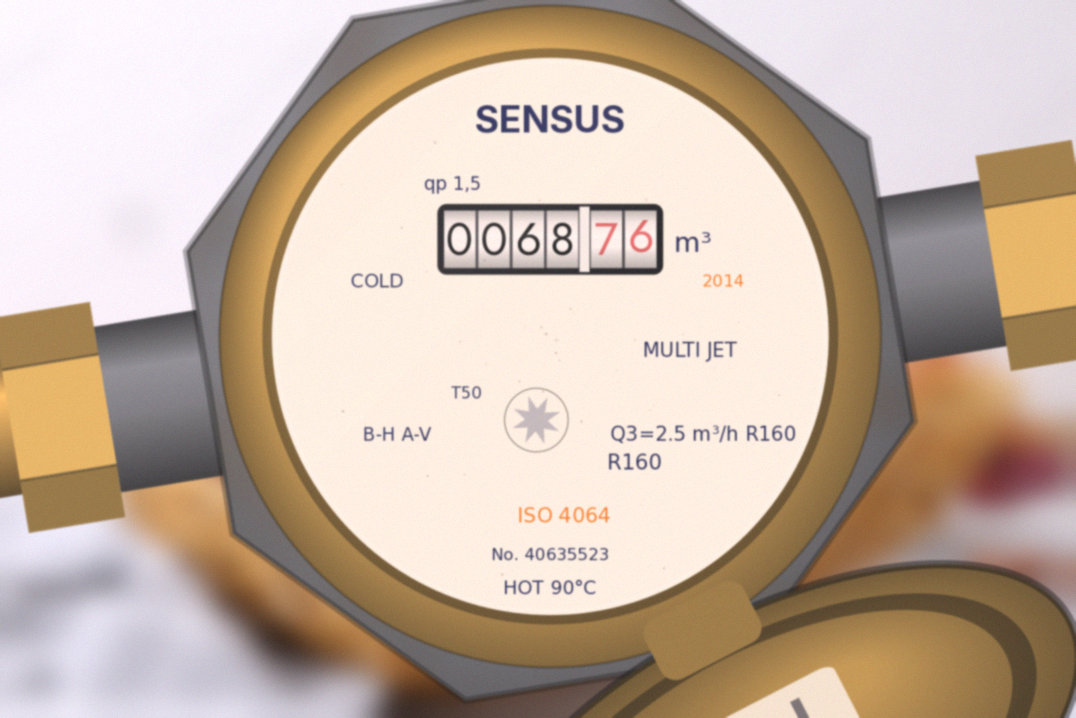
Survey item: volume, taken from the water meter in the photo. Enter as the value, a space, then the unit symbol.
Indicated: 68.76 m³
